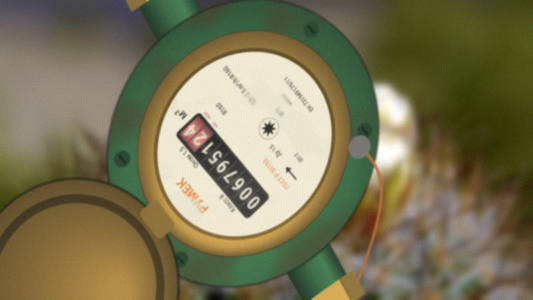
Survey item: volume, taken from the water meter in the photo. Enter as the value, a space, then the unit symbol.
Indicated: 67951.24 m³
